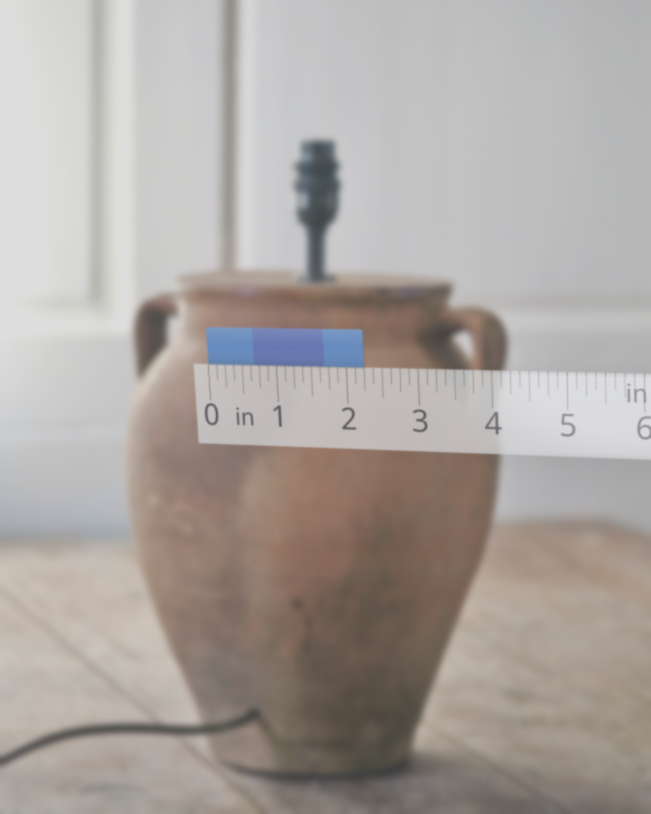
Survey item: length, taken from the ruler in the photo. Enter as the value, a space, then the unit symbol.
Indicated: 2.25 in
